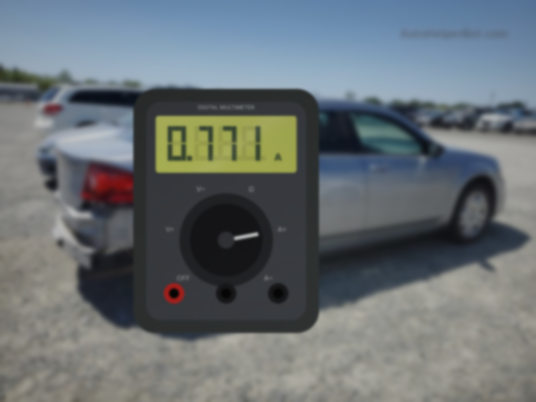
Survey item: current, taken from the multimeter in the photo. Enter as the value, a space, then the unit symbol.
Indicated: 0.771 A
